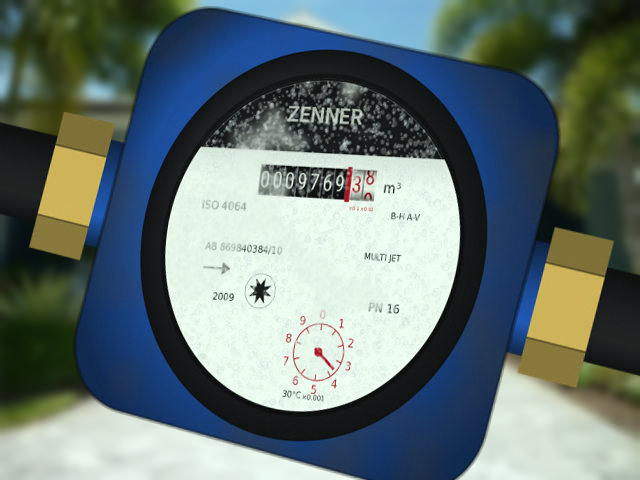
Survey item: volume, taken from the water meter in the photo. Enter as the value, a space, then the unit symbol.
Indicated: 9769.383 m³
